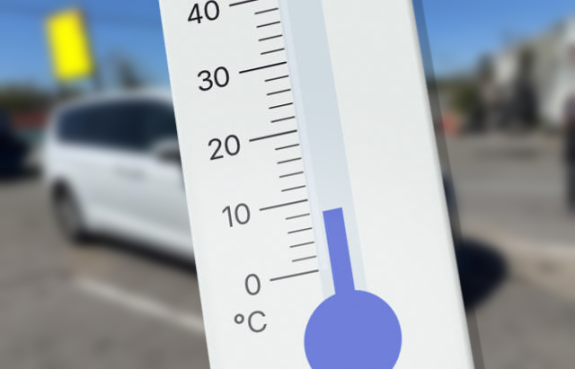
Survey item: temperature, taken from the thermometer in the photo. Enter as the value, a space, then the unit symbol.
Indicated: 8 °C
